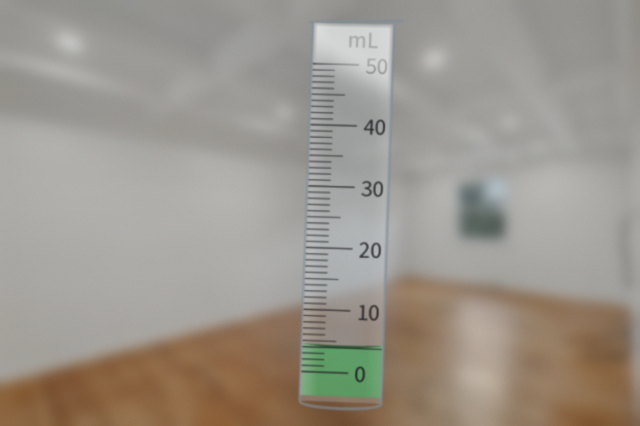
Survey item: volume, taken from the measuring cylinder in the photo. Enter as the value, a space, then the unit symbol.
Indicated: 4 mL
